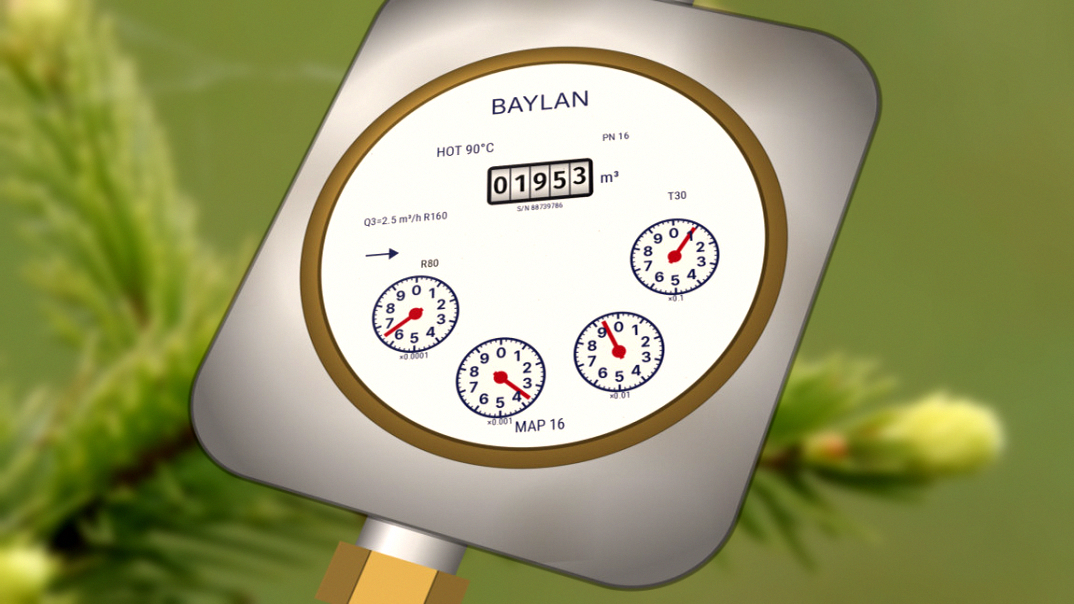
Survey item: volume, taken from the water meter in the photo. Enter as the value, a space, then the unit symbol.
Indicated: 1953.0936 m³
